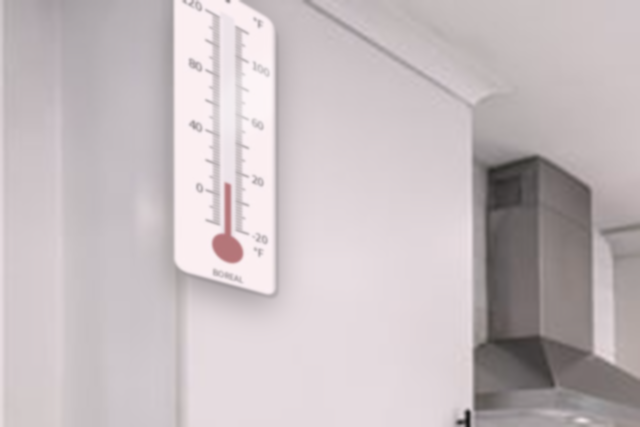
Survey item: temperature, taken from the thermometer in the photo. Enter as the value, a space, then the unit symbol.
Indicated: 10 °F
